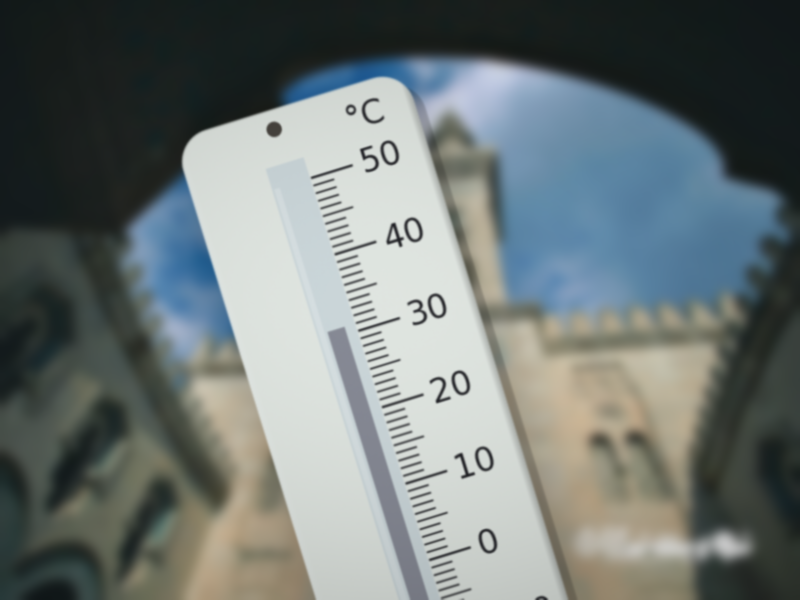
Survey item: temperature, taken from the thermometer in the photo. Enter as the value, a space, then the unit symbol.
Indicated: 31 °C
